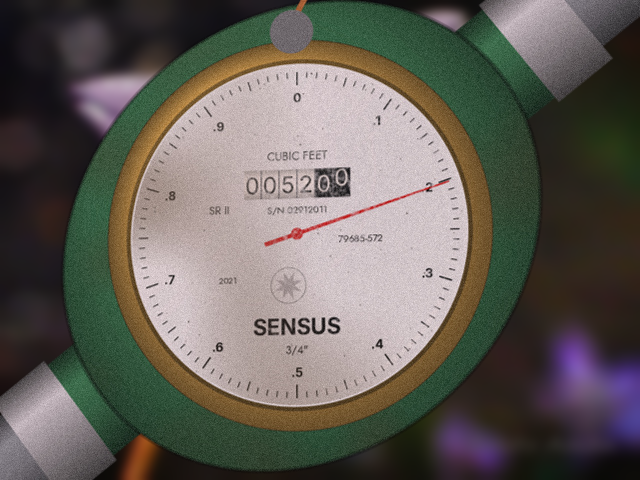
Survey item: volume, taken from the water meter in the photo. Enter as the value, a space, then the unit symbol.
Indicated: 5200.20 ft³
